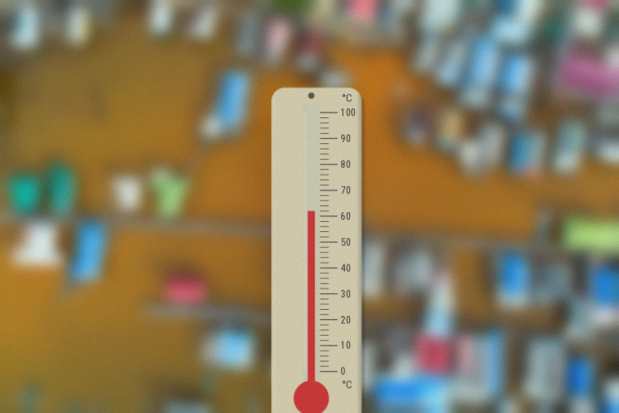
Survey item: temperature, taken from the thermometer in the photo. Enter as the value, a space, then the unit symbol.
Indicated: 62 °C
